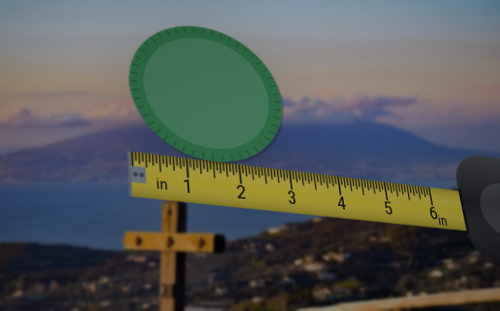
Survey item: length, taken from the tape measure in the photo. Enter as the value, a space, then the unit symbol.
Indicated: 3 in
